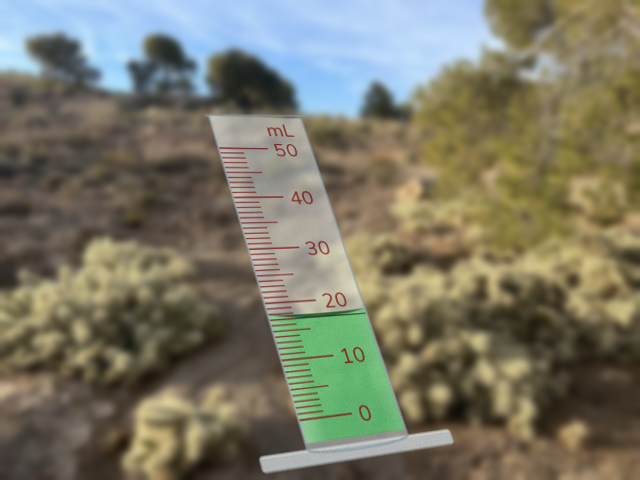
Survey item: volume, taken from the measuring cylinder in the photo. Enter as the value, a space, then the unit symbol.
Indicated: 17 mL
